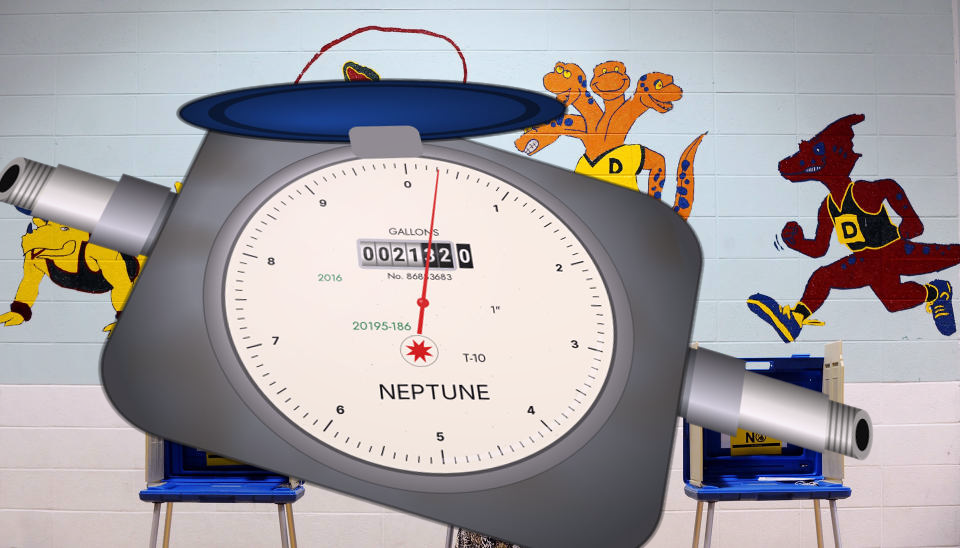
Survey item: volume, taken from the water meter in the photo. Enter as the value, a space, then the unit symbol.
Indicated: 21320.3 gal
